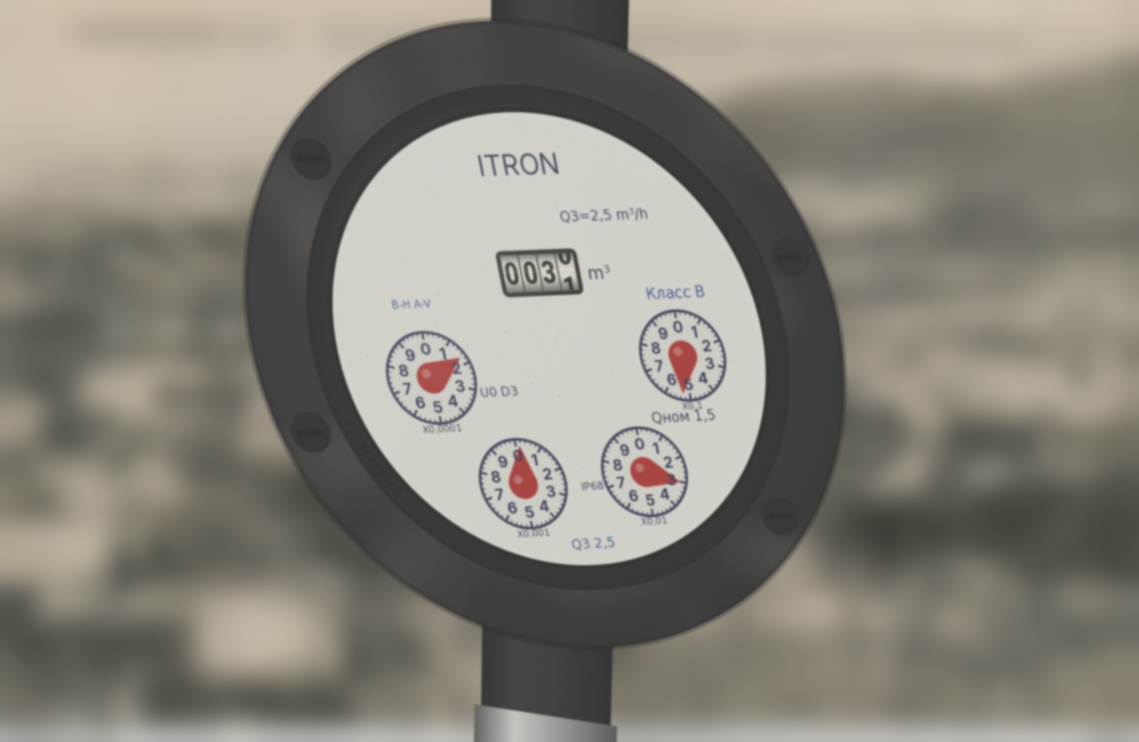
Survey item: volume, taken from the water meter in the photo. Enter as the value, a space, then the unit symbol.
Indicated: 30.5301 m³
